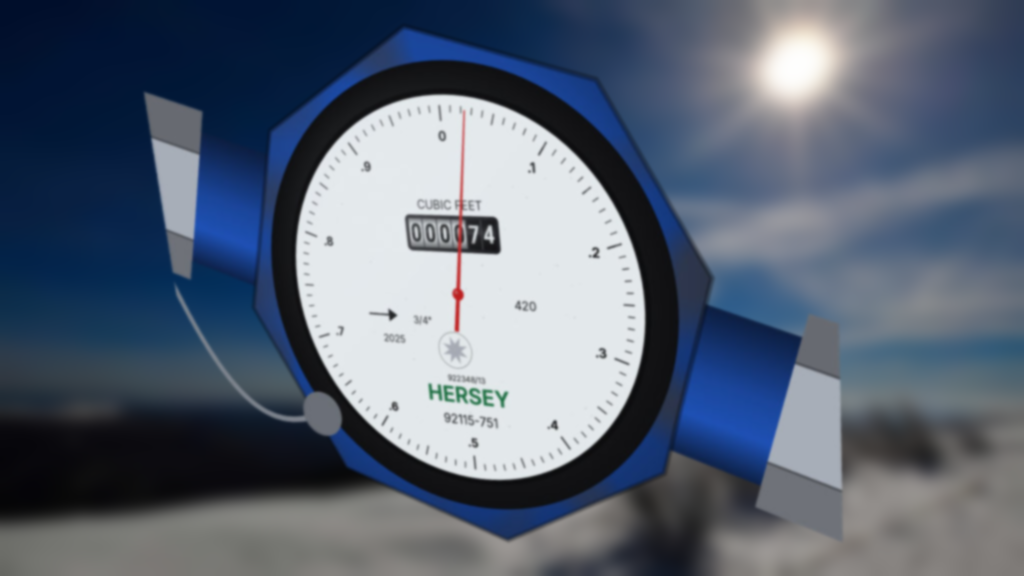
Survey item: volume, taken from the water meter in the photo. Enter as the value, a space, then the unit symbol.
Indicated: 74.02 ft³
